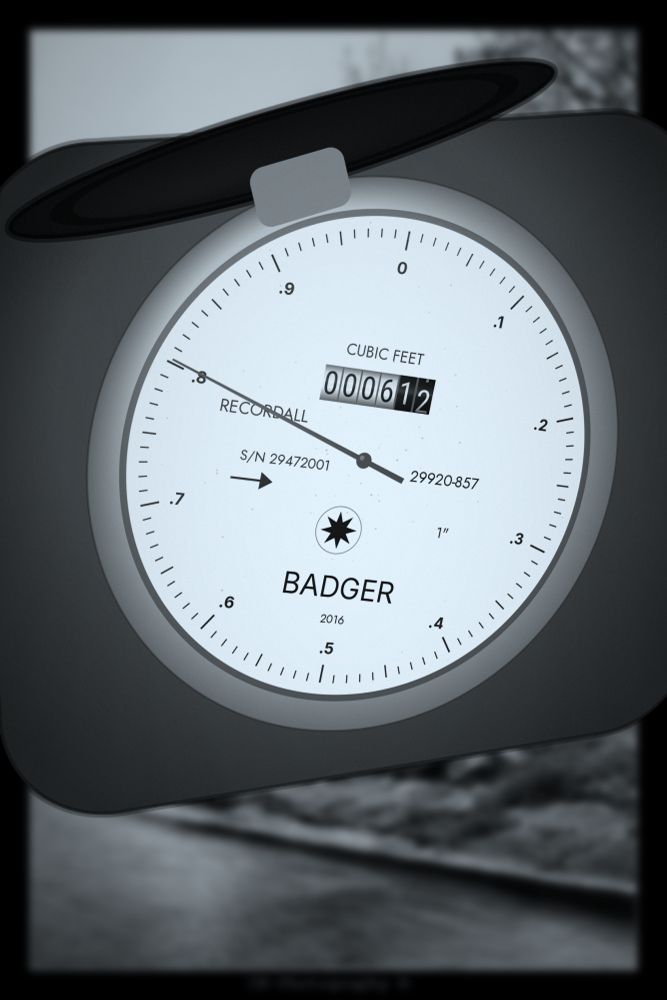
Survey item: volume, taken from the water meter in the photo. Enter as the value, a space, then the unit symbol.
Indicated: 611.80 ft³
